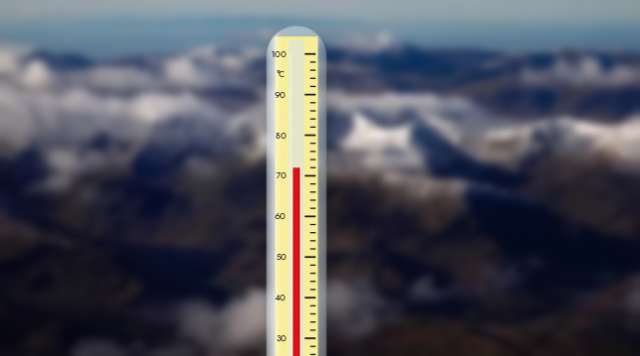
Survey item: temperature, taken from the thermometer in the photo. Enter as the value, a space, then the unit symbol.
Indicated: 72 °C
